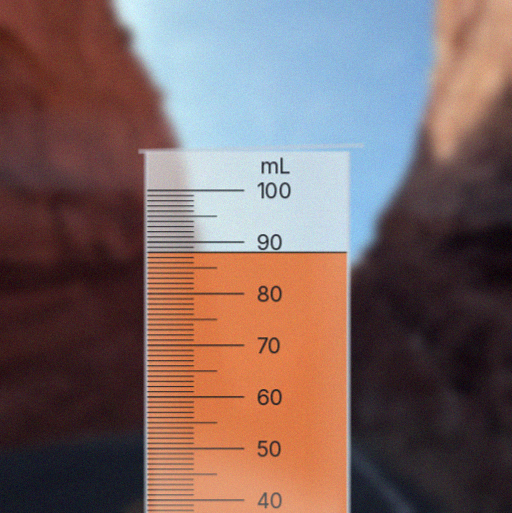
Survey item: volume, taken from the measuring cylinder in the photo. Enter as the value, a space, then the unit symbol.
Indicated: 88 mL
